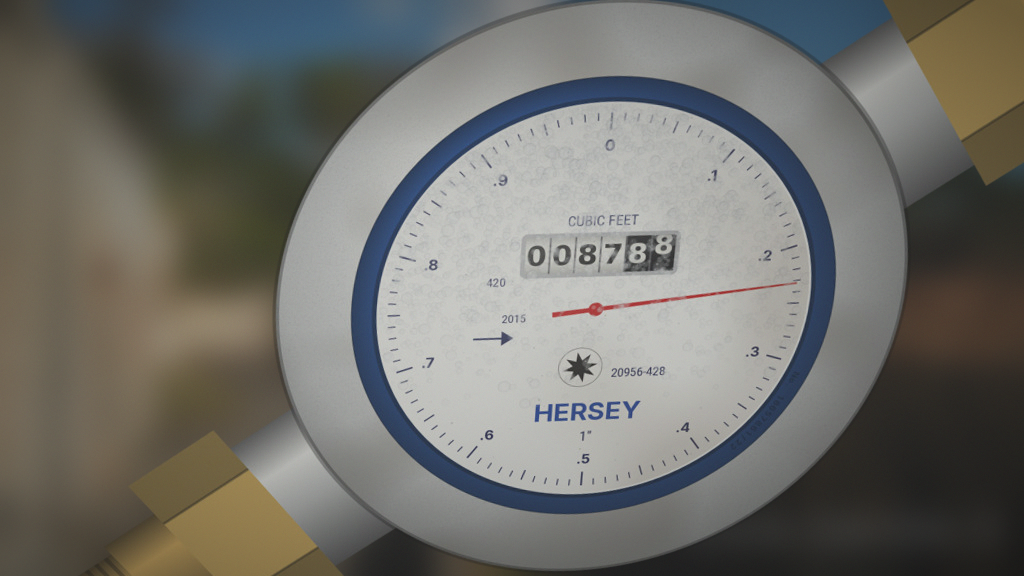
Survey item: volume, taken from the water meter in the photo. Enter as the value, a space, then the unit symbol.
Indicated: 8788.23 ft³
